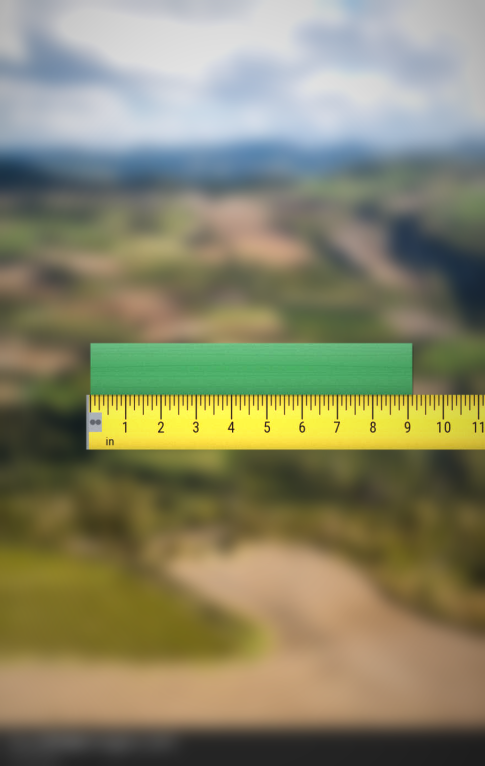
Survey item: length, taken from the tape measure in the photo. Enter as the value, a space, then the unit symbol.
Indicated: 9.125 in
